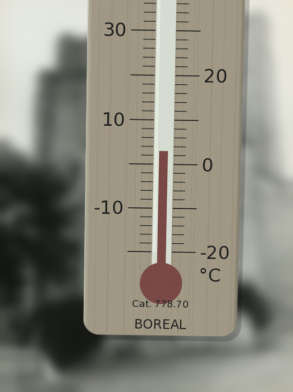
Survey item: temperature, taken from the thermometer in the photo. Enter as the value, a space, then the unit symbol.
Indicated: 3 °C
